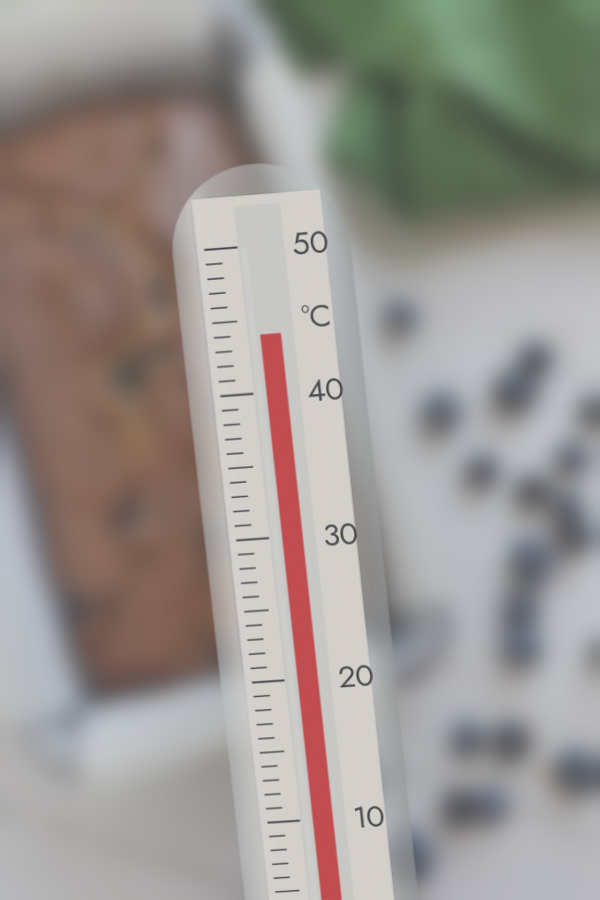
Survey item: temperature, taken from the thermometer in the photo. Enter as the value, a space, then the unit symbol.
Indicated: 44 °C
